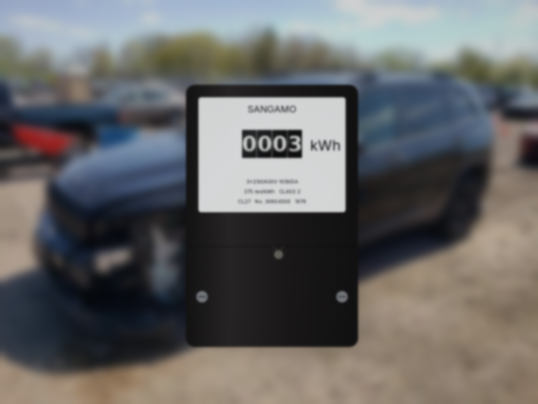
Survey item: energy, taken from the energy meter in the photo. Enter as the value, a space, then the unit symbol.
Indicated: 3 kWh
